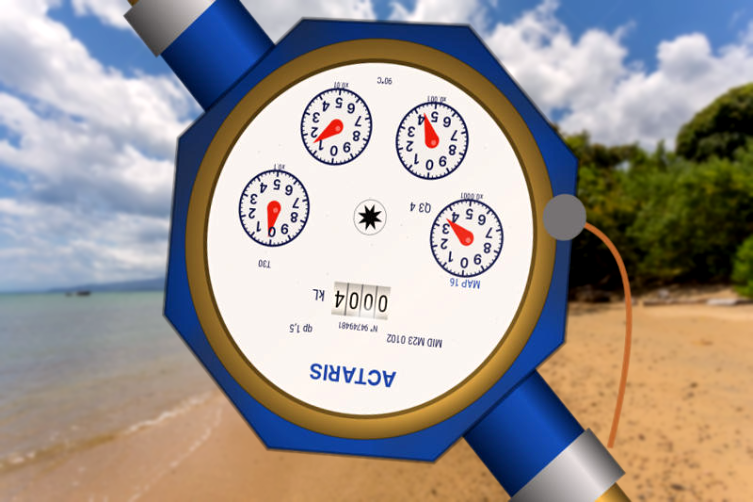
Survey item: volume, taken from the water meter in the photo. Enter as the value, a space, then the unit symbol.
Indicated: 4.0143 kL
